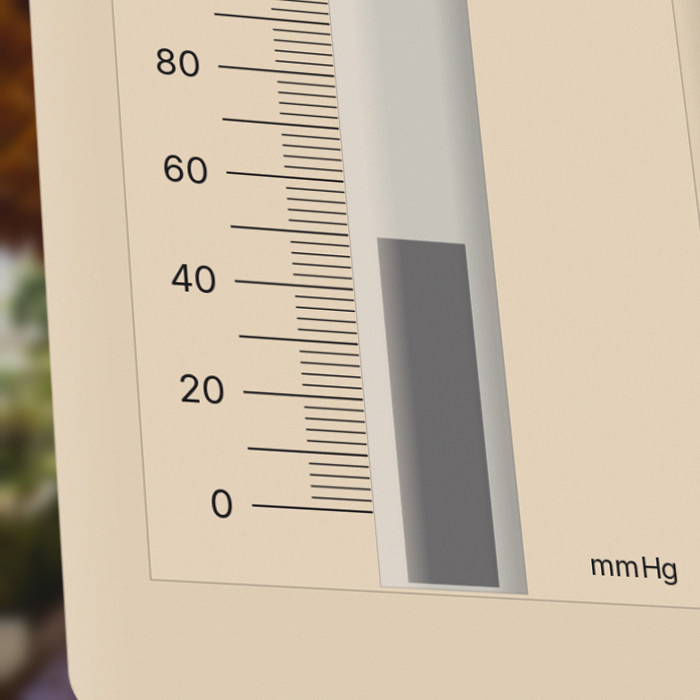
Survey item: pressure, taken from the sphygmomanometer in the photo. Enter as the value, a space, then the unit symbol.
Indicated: 50 mmHg
